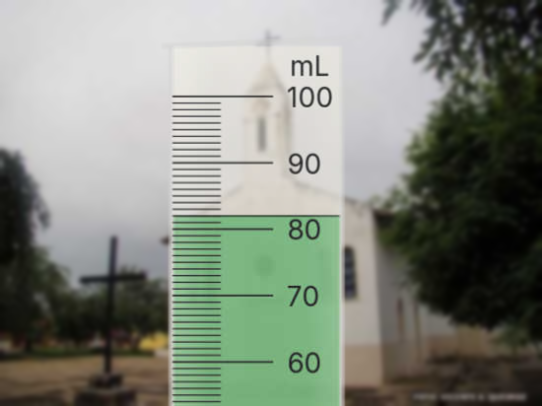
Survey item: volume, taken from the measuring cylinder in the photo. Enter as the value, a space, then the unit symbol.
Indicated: 82 mL
